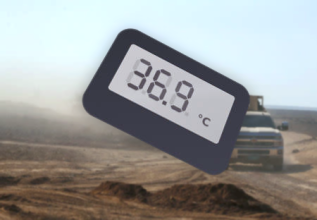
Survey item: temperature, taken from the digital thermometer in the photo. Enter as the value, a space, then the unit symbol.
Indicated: 36.9 °C
